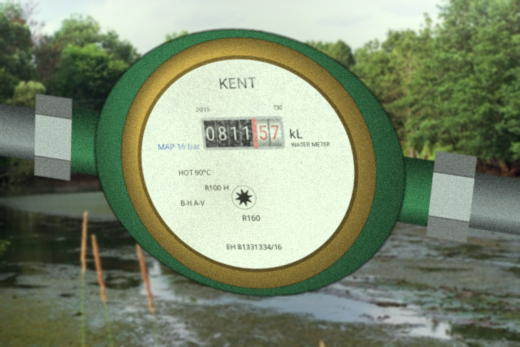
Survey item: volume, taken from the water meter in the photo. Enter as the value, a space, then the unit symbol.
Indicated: 811.57 kL
